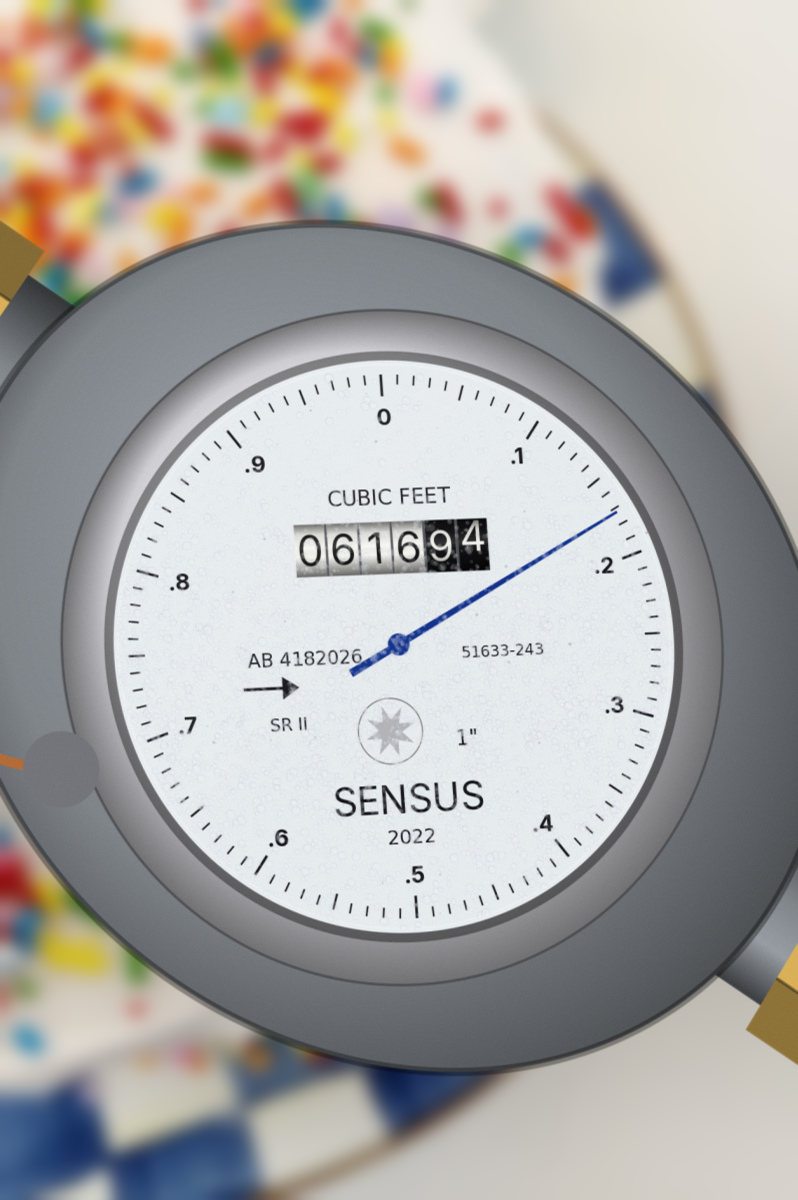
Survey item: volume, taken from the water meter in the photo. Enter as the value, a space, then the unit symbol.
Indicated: 61694.17 ft³
